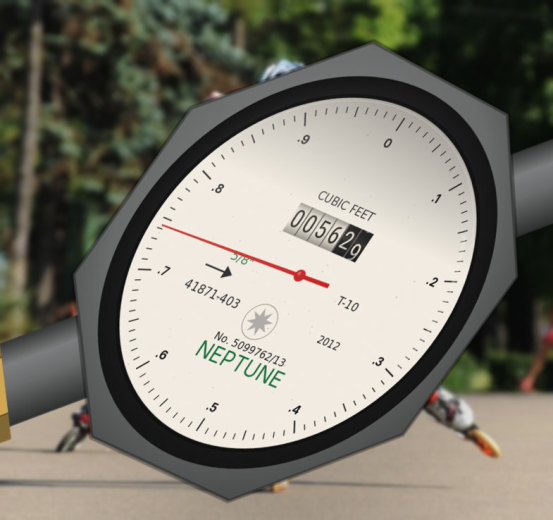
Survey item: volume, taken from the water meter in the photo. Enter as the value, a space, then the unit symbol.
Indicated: 5628.74 ft³
